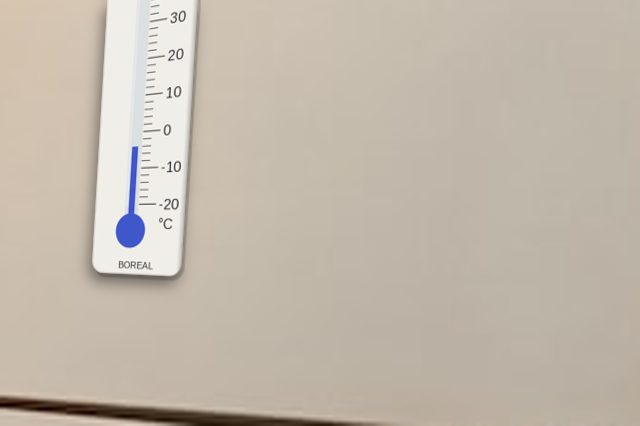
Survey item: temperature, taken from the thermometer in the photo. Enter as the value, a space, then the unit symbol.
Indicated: -4 °C
